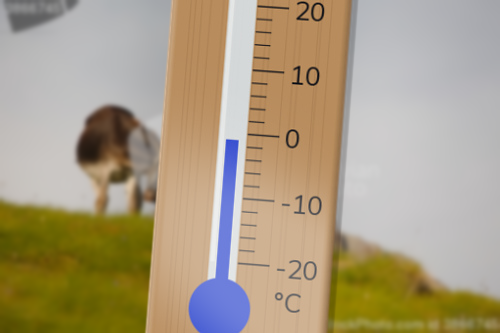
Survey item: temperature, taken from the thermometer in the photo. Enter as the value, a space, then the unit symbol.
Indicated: -1 °C
